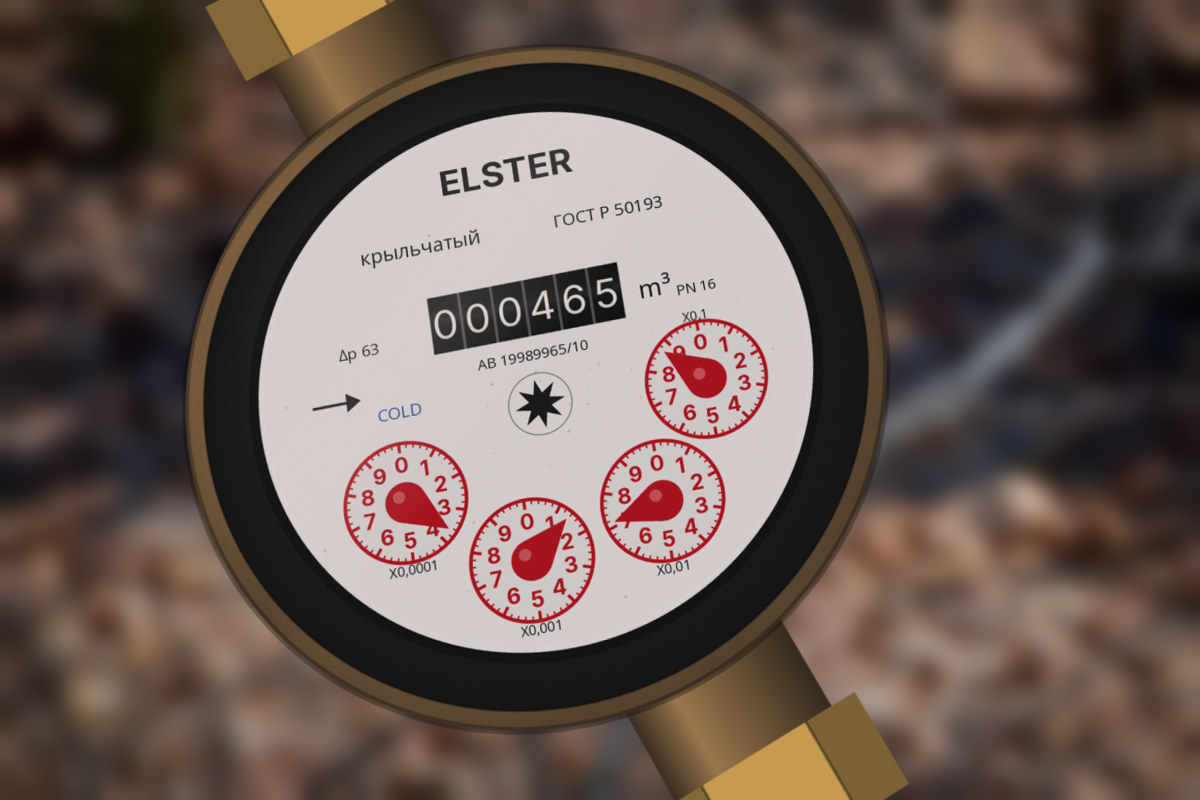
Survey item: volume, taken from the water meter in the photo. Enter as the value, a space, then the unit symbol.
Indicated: 465.8713 m³
